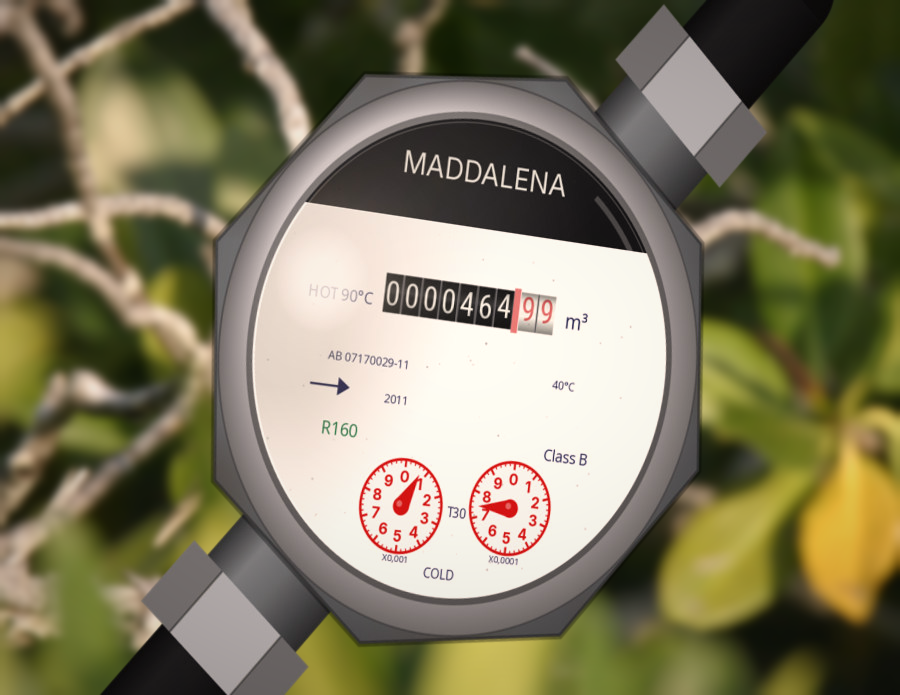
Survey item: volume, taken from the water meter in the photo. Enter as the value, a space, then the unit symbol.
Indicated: 464.9907 m³
